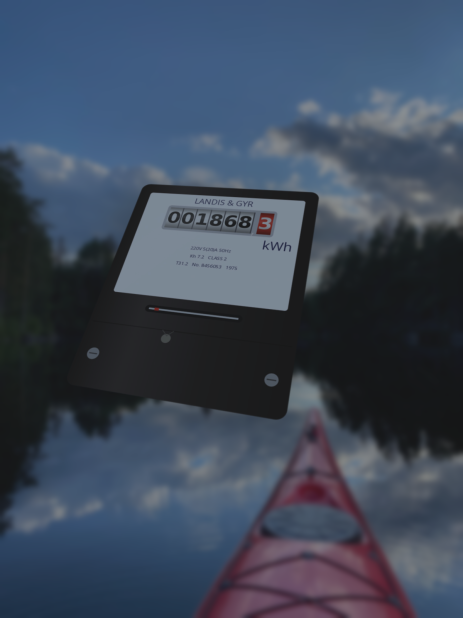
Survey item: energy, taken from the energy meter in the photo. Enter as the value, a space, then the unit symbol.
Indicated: 1868.3 kWh
